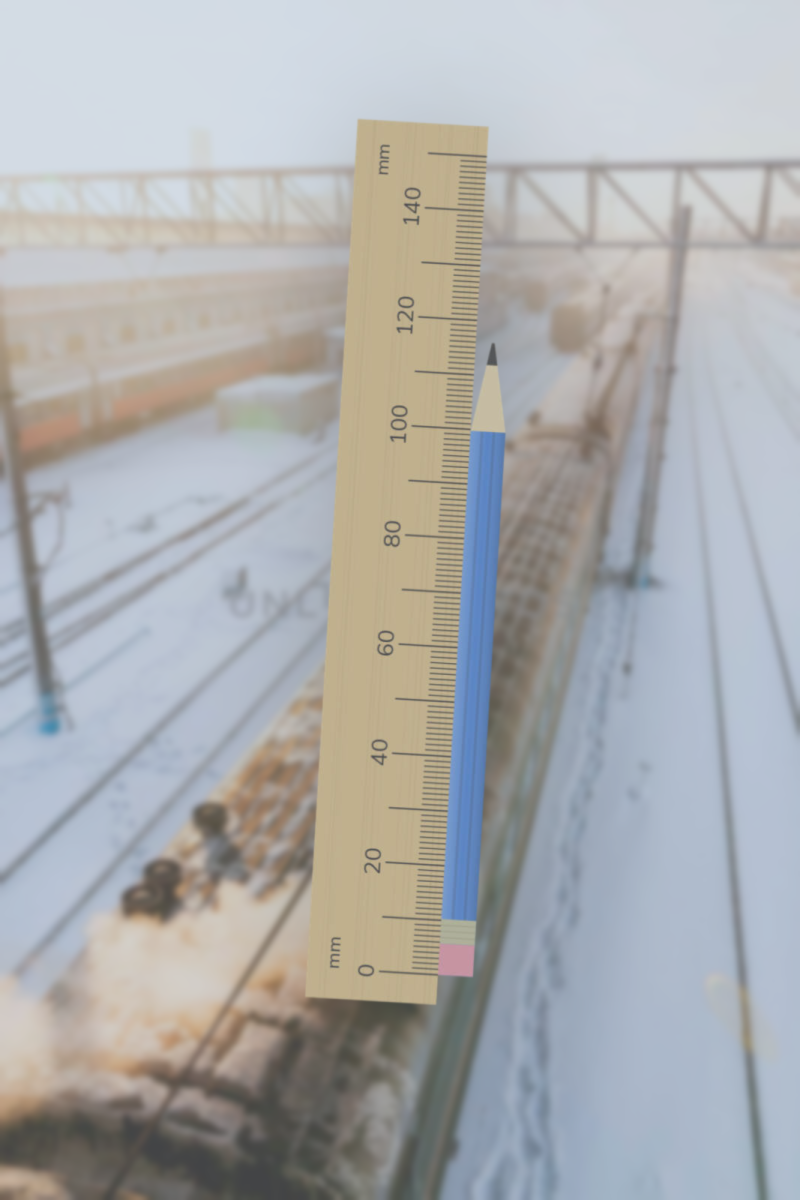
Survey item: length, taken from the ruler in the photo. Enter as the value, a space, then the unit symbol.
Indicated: 116 mm
